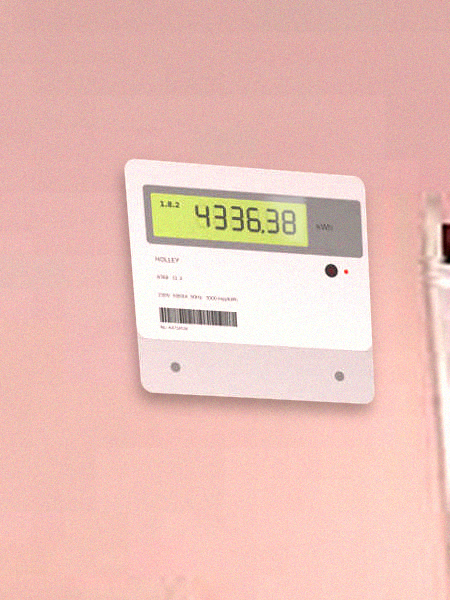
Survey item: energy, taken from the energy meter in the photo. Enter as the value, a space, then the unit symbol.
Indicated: 4336.38 kWh
